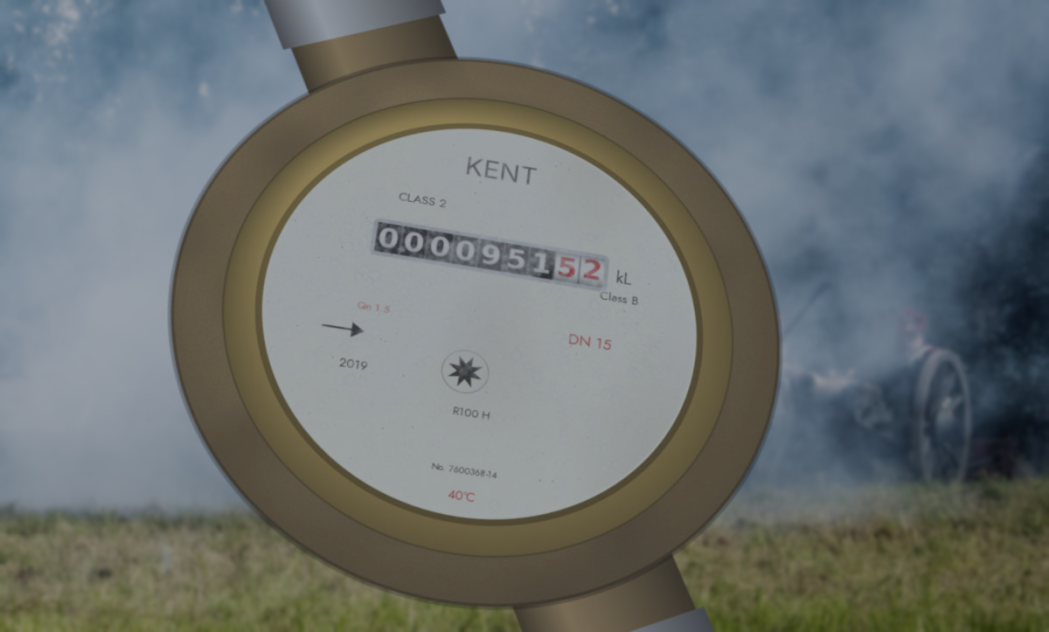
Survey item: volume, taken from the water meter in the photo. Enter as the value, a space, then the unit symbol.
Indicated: 951.52 kL
